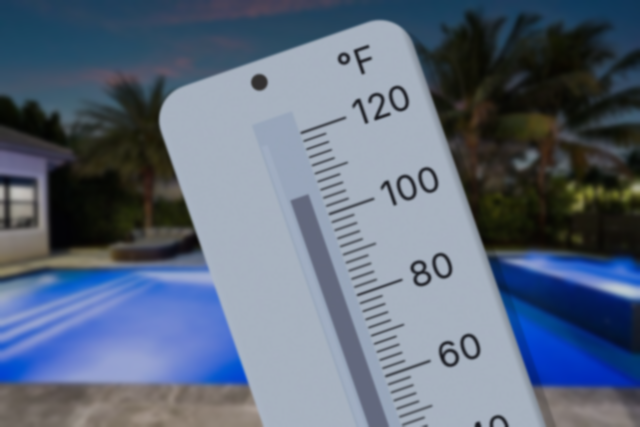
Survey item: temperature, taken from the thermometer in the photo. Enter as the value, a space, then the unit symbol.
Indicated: 106 °F
